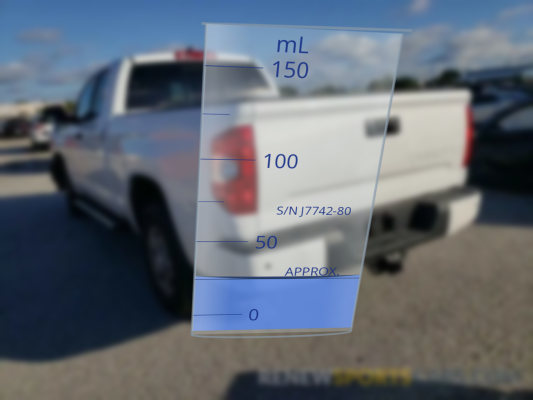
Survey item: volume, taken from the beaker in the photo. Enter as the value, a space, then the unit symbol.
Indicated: 25 mL
